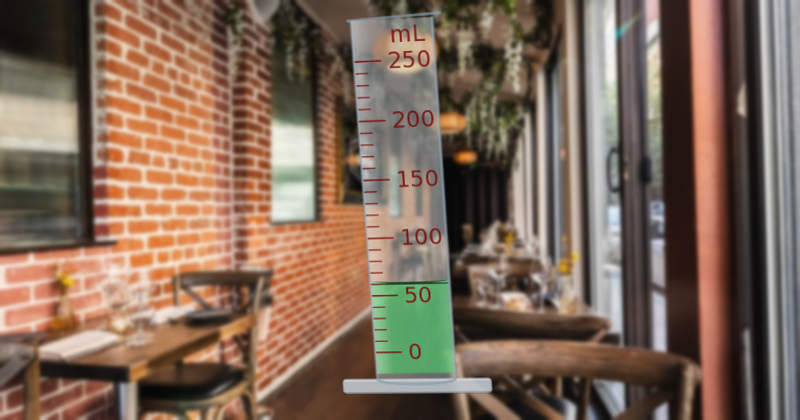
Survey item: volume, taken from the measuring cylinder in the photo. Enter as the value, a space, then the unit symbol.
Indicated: 60 mL
